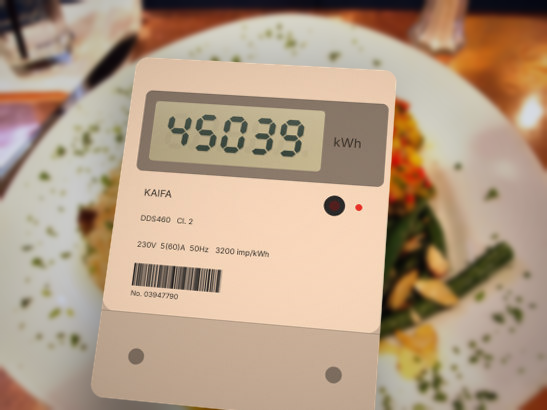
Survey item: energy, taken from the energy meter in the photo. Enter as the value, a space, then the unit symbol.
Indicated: 45039 kWh
